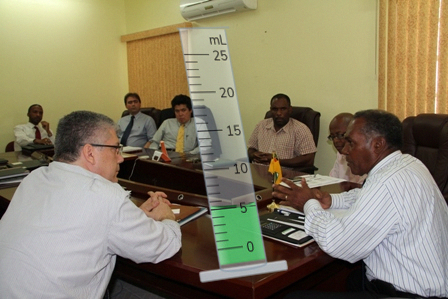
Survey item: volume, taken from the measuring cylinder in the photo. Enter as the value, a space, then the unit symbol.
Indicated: 5 mL
